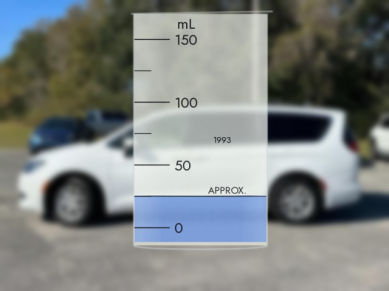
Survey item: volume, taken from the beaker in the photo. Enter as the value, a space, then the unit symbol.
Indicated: 25 mL
